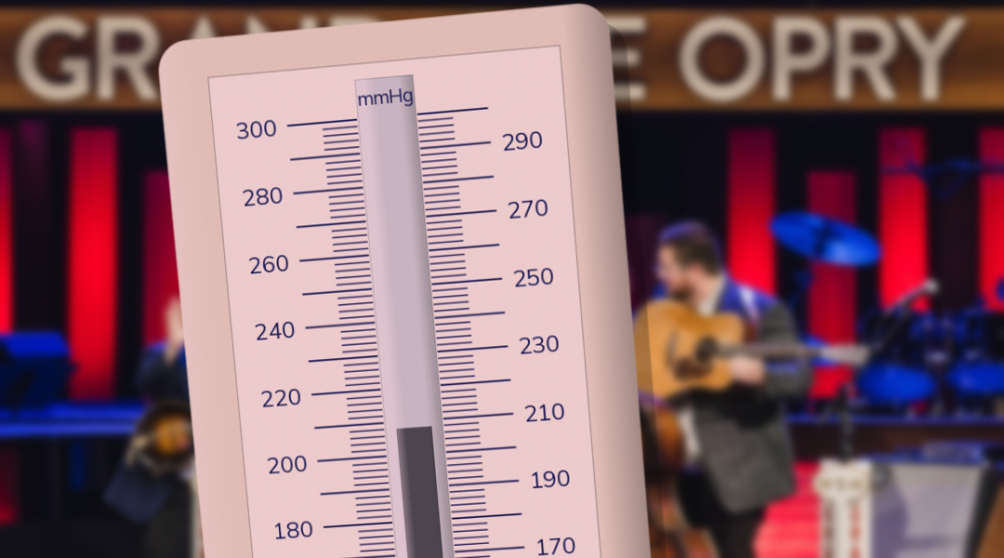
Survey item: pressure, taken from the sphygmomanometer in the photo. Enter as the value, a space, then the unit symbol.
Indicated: 208 mmHg
